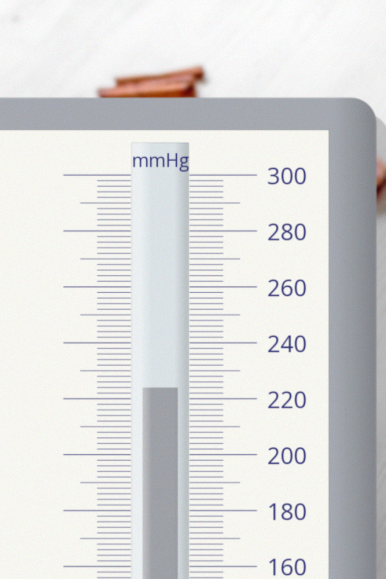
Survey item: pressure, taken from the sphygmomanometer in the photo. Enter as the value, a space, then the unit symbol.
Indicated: 224 mmHg
